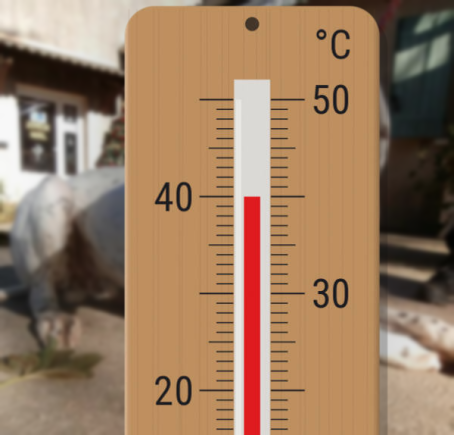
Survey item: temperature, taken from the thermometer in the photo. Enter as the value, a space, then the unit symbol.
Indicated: 40 °C
